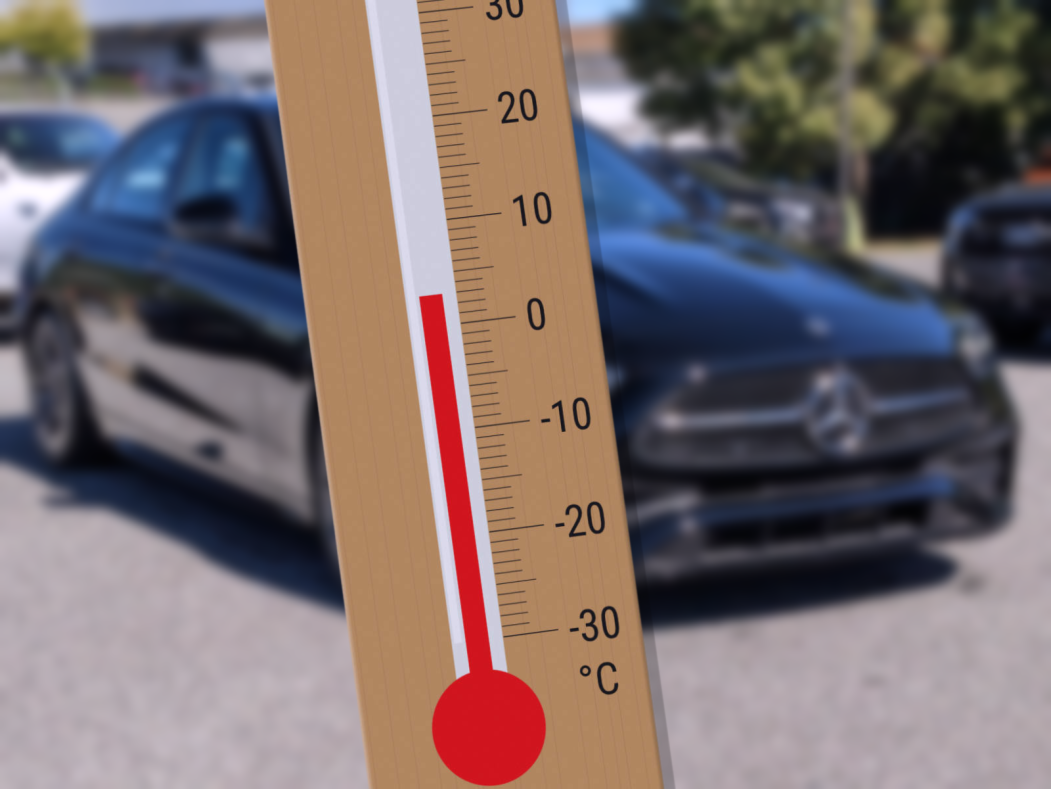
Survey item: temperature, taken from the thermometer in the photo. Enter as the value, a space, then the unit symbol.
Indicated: 3 °C
